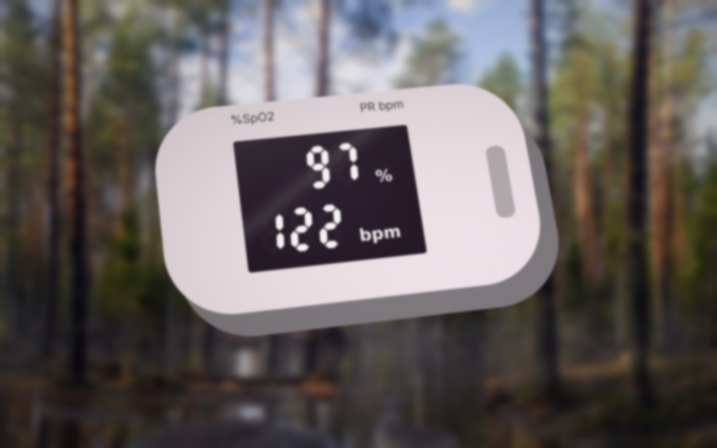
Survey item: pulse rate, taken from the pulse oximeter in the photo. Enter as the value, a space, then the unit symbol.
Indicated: 122 bpm
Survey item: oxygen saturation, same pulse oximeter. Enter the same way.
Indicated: 97 %
